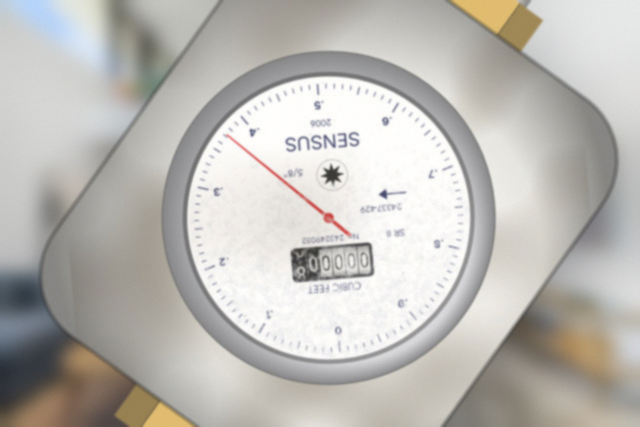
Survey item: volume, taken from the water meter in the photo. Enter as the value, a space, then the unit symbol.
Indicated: 8.37 ft³
